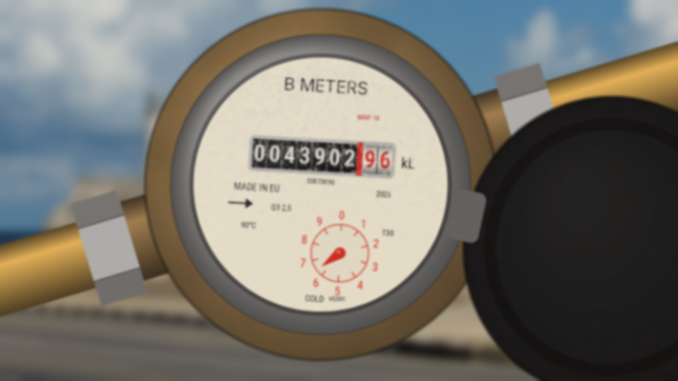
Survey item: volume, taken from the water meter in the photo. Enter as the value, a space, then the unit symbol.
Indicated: 43902.966 kL
